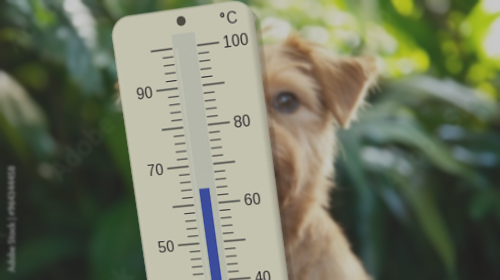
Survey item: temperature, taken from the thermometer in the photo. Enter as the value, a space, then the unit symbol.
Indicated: 64 °C
